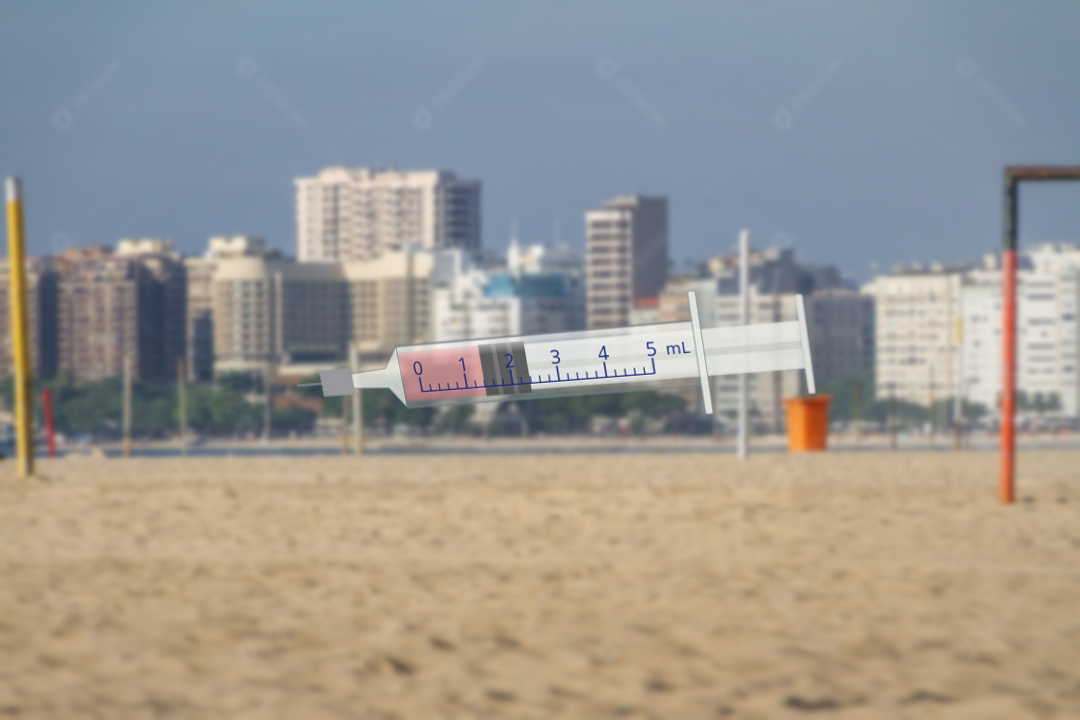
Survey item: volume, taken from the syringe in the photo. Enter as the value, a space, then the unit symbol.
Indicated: 1.4 mL
